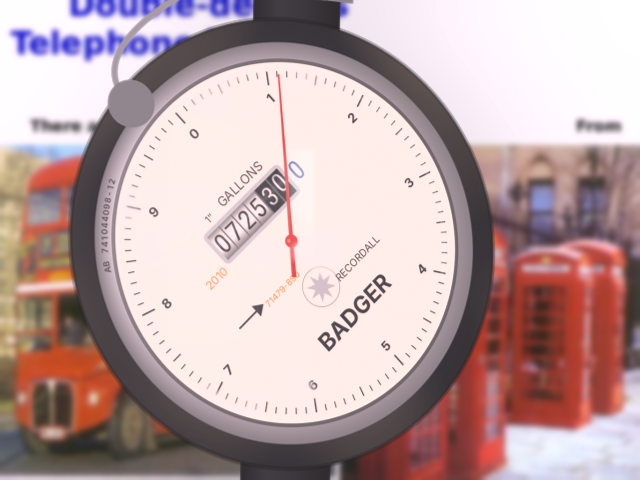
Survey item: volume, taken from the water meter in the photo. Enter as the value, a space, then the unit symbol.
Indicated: 725301.1 gal
